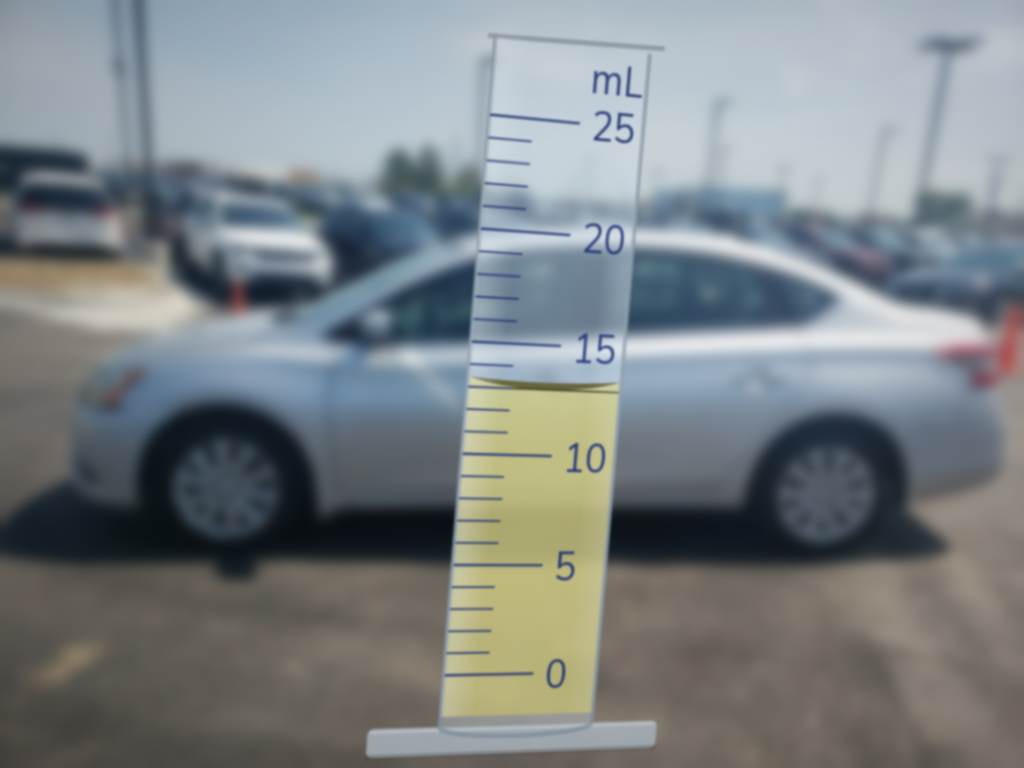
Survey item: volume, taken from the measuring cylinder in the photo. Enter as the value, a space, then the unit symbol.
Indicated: 13 mL
